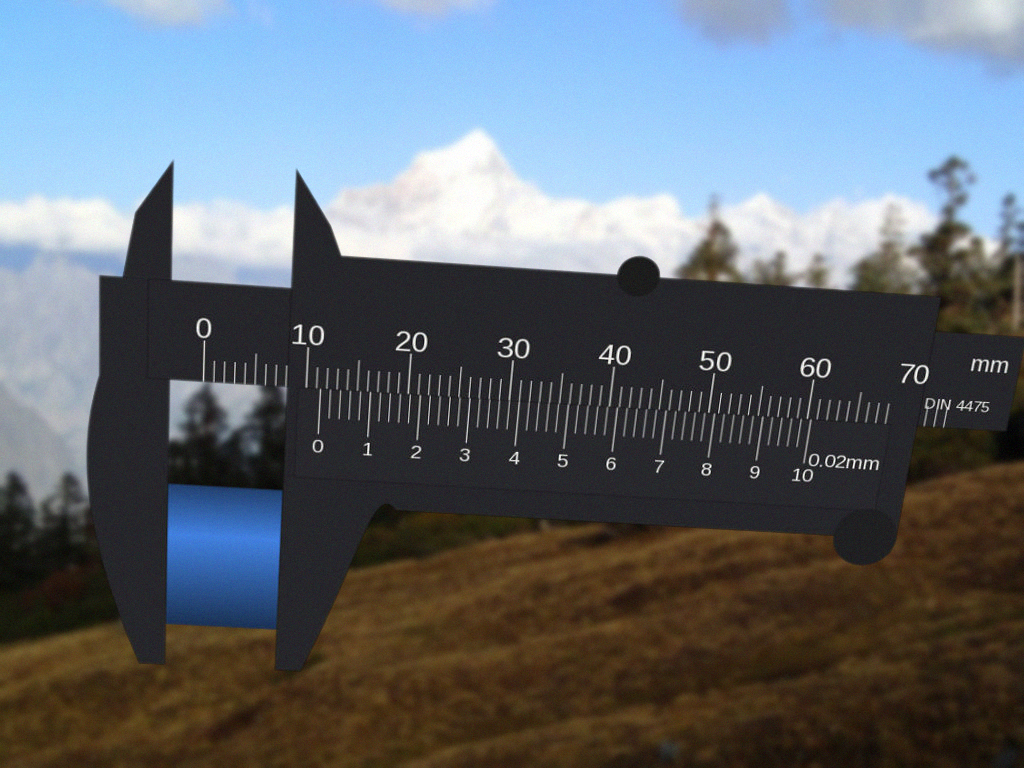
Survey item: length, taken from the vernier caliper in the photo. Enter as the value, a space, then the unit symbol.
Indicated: 11.4 mm
